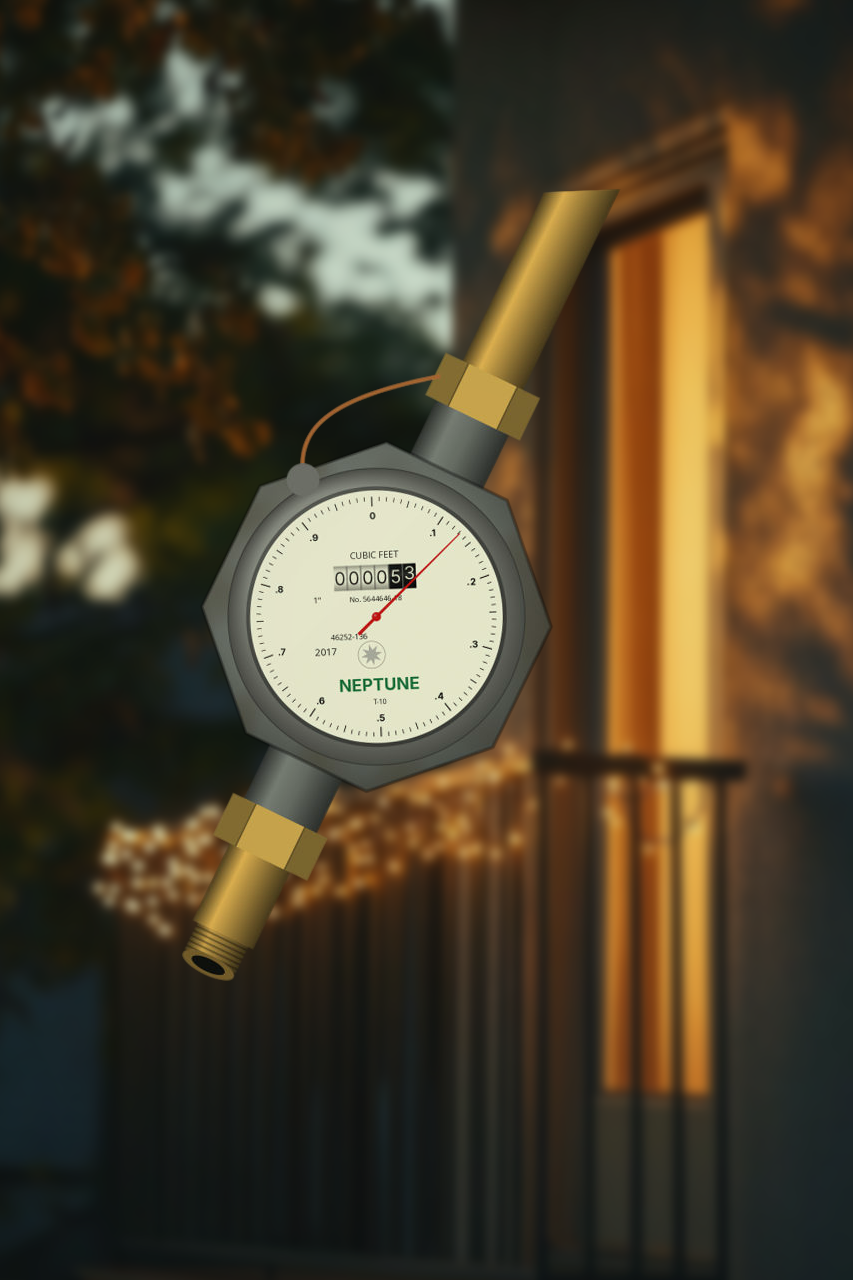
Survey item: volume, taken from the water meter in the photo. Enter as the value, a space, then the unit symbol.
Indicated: 53.13 ft³
